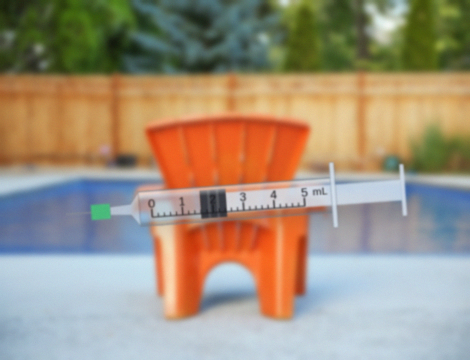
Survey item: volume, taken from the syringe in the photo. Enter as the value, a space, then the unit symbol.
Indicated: 1.6 mL
